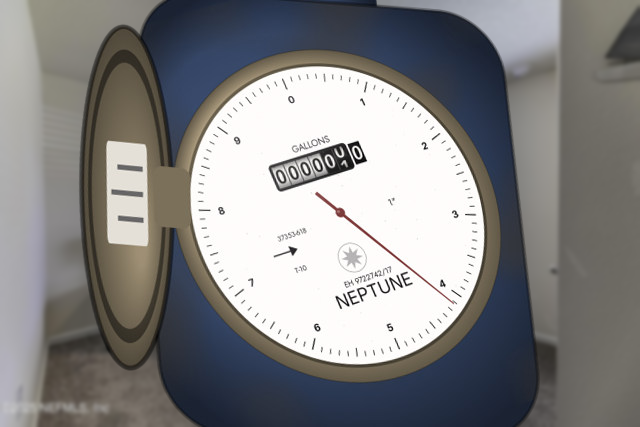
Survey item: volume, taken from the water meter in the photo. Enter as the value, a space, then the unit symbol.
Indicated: 4.1 gal
